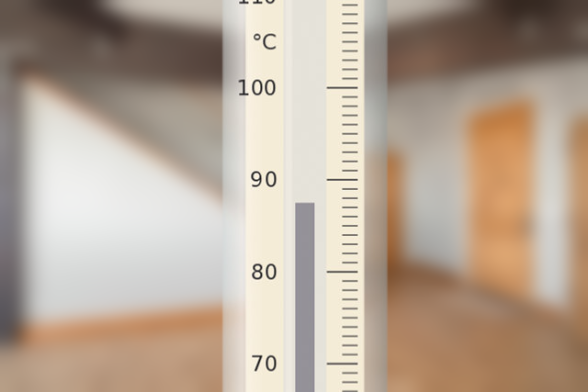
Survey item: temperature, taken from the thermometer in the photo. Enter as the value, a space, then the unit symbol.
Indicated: 87.5 °C
